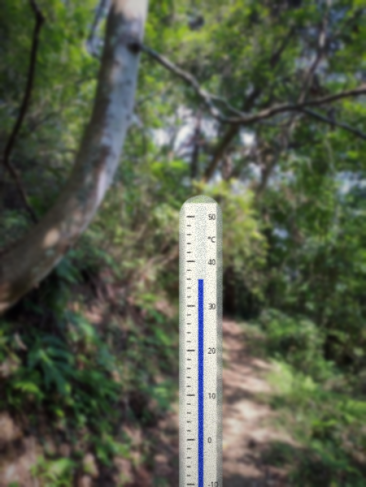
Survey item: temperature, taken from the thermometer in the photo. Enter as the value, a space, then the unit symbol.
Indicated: 36 °C
